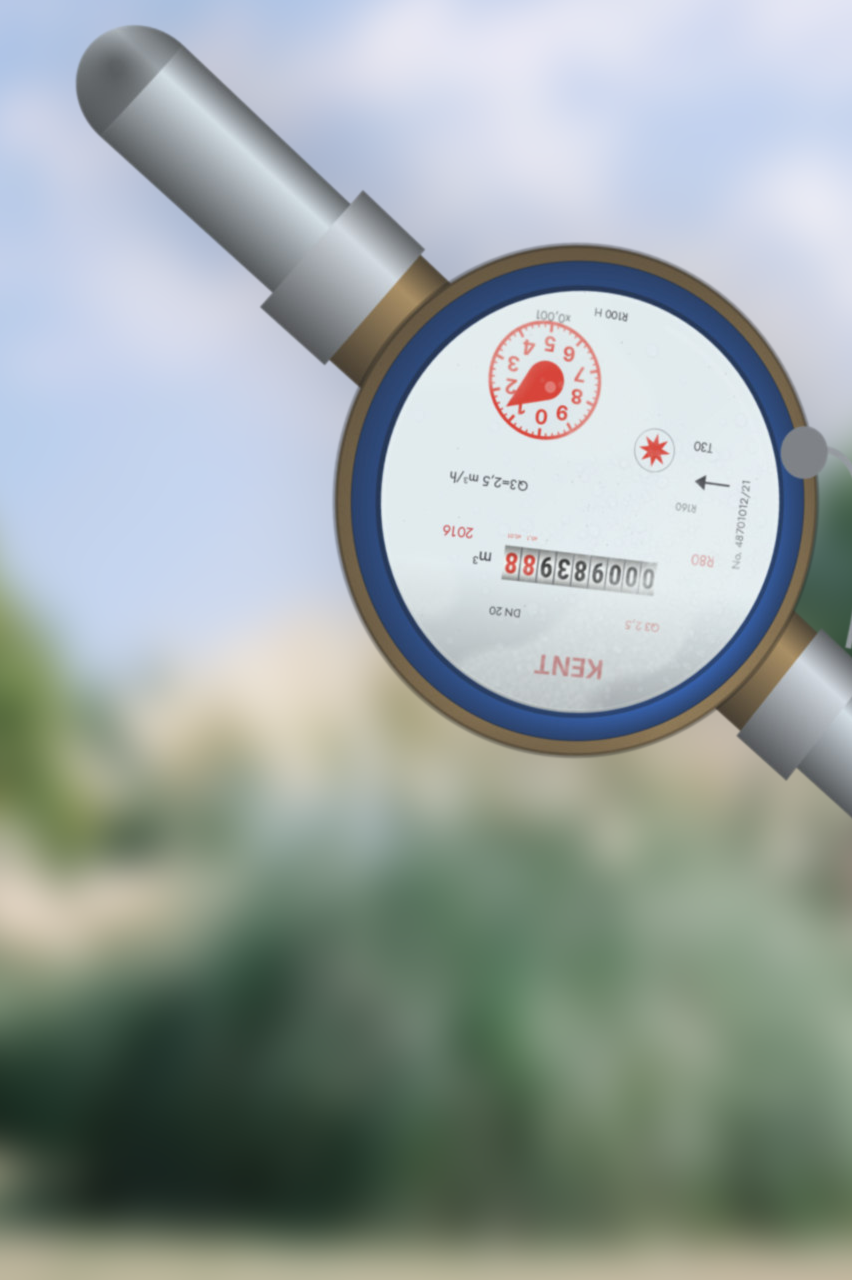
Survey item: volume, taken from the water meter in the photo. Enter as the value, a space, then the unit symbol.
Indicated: 9839.881 m³
